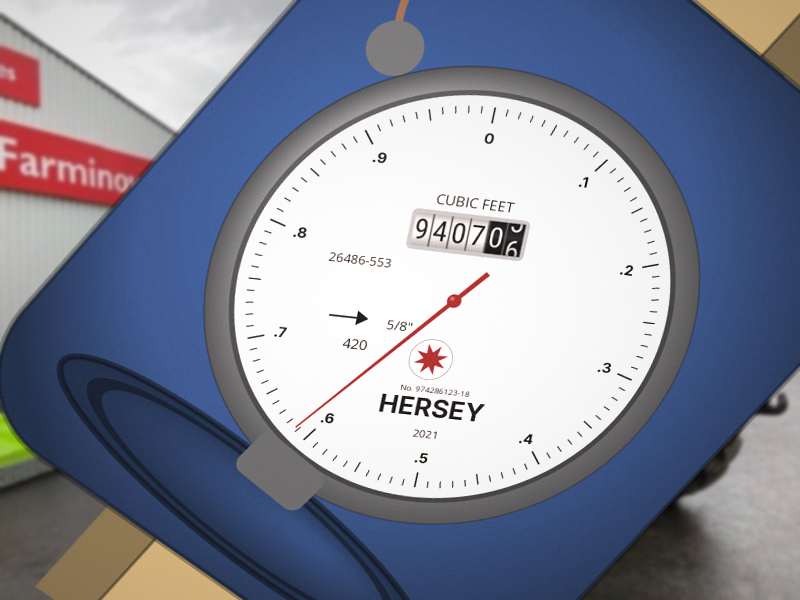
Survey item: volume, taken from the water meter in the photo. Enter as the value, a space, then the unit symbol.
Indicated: 940705.61 ft³
